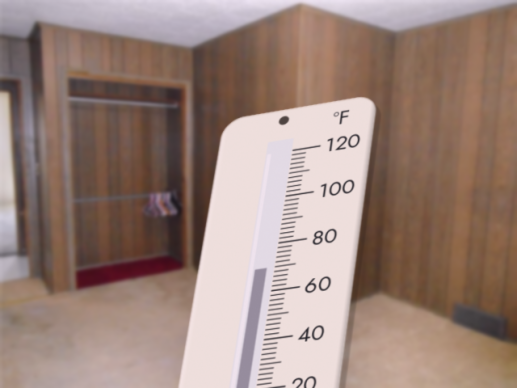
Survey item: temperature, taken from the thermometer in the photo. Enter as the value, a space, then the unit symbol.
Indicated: 70 °F
